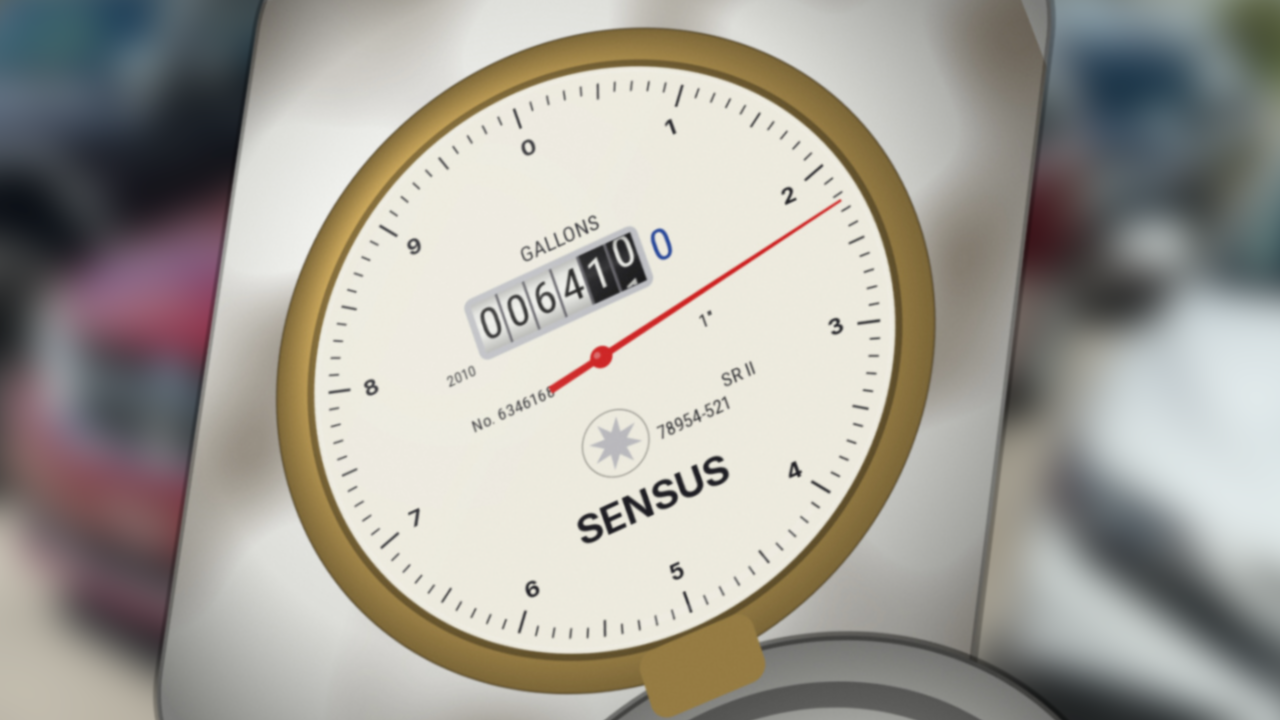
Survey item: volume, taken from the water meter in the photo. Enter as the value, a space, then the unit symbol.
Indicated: 64102.2 gal
